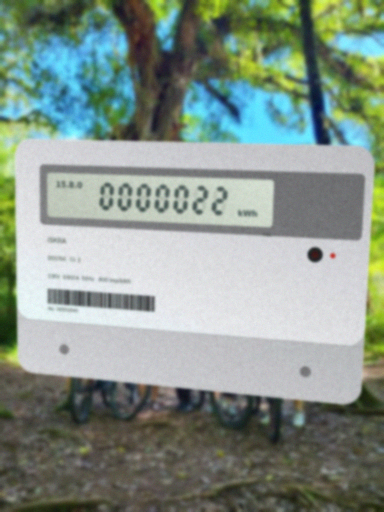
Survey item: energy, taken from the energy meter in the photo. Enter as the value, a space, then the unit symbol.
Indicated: 22 kWh
